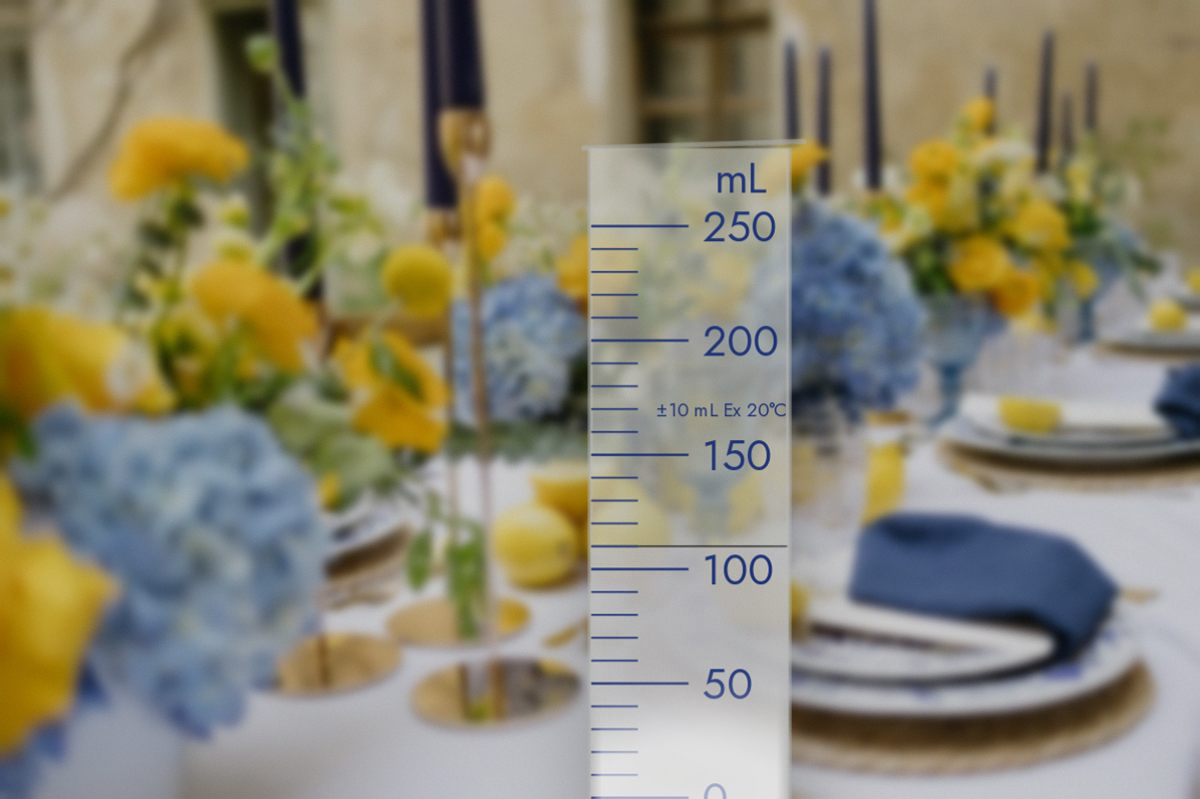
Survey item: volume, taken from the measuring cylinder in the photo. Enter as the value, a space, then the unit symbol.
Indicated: 110 mL
